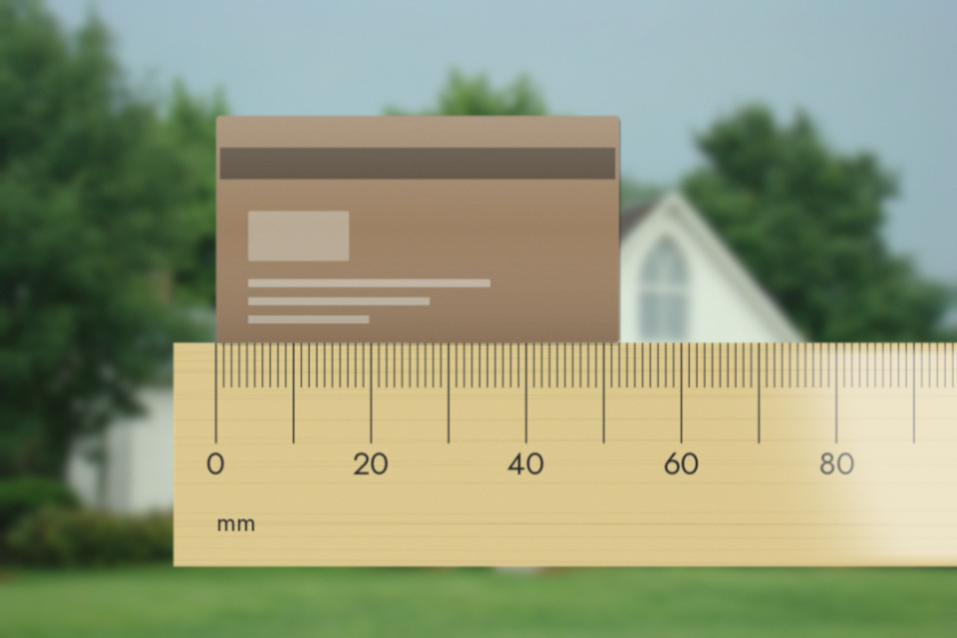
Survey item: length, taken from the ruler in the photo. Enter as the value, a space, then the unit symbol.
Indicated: 52 mm
